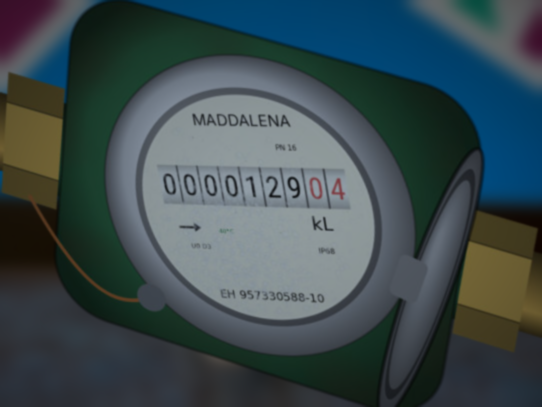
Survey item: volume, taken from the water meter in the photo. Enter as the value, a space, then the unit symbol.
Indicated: 129.04 kL
